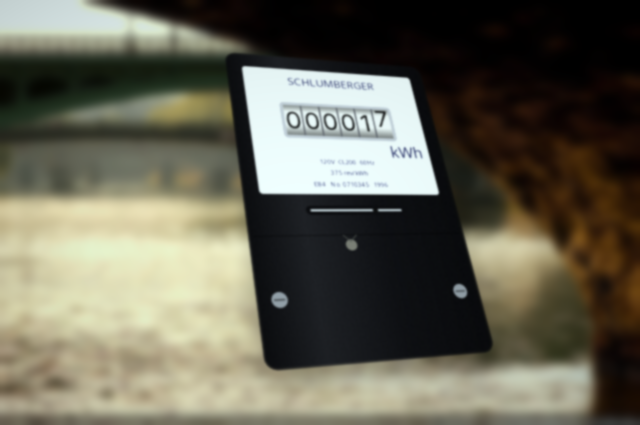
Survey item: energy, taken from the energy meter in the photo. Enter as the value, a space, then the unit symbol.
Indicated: 17 kWh
